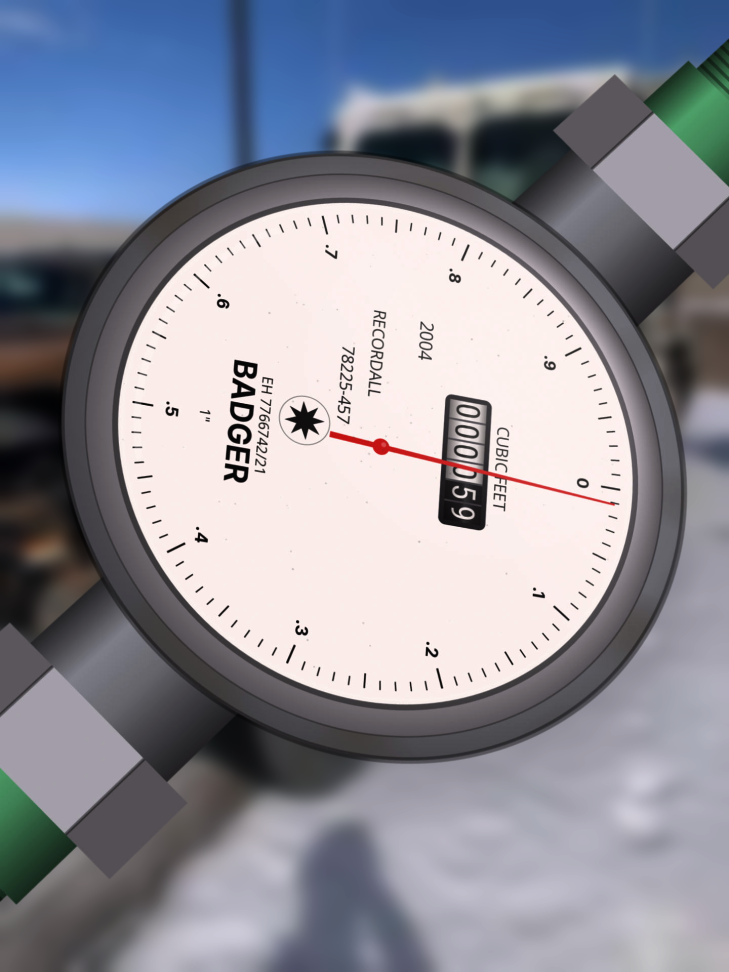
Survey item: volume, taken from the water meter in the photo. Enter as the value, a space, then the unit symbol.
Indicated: 59.01 ft³
